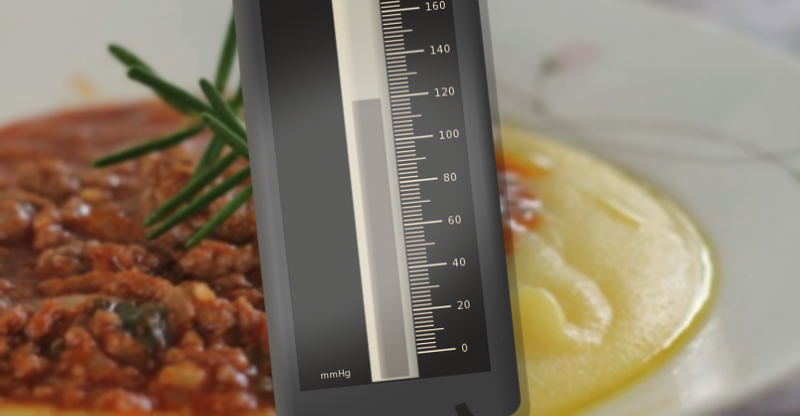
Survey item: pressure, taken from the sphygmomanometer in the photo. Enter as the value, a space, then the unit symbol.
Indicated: 120 mmHg
